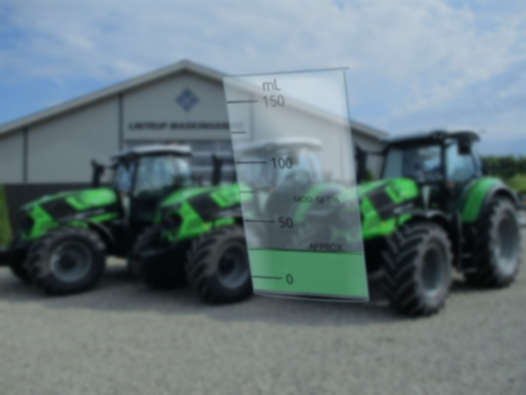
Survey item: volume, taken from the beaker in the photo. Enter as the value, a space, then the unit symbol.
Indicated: 25 mL
